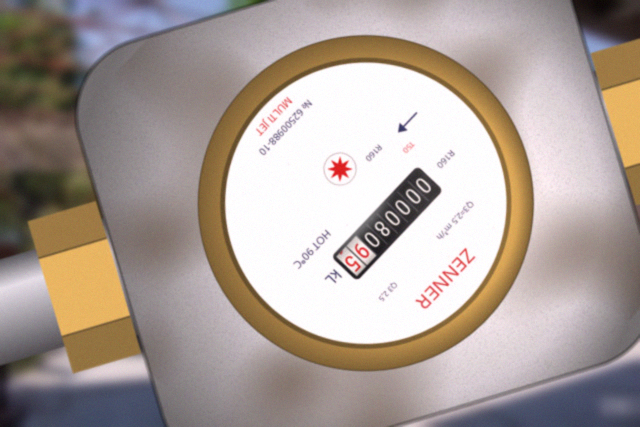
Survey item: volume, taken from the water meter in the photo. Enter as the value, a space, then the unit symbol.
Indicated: 80.95 kL
